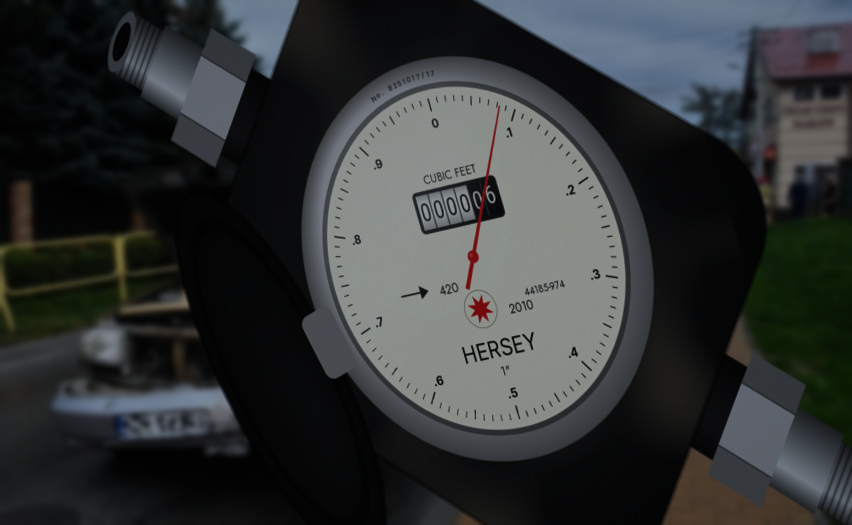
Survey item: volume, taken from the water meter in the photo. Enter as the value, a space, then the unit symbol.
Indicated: 6.08 ft³
